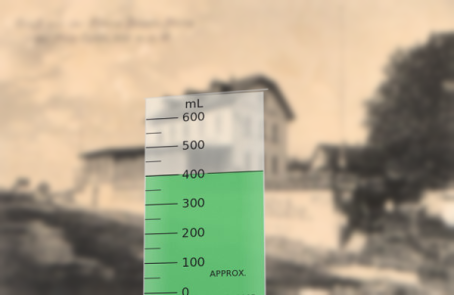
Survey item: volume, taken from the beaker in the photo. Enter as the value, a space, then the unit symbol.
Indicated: 400 mL
